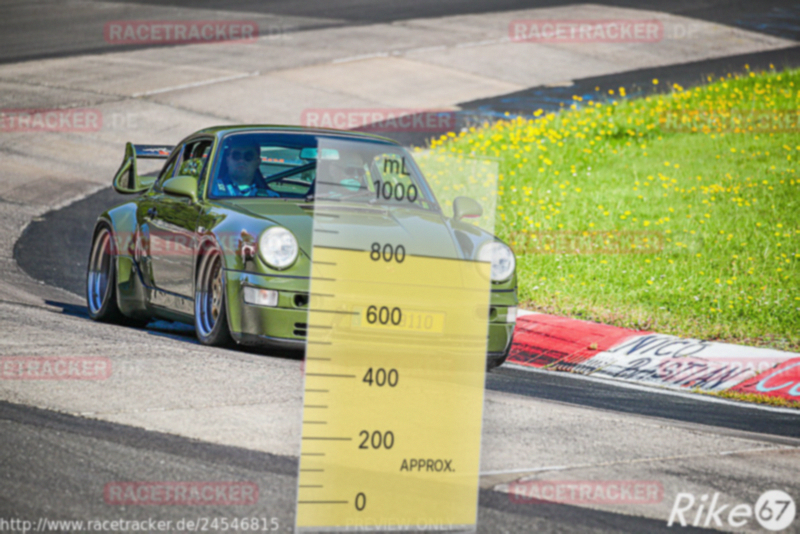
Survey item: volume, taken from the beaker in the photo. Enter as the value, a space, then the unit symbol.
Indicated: 800 mL
